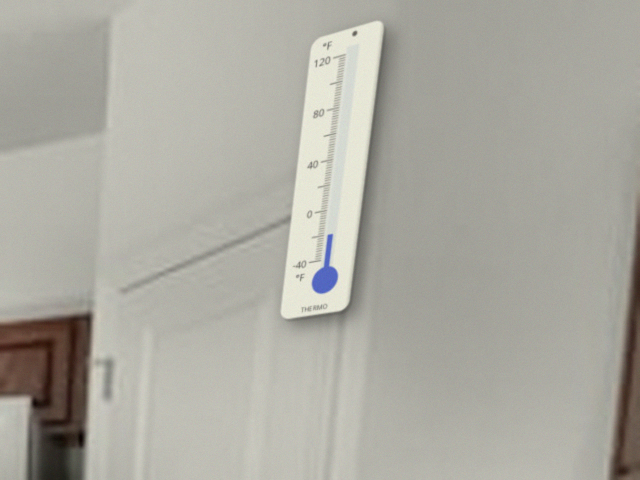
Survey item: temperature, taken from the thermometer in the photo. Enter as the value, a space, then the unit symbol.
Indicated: -20 °F
